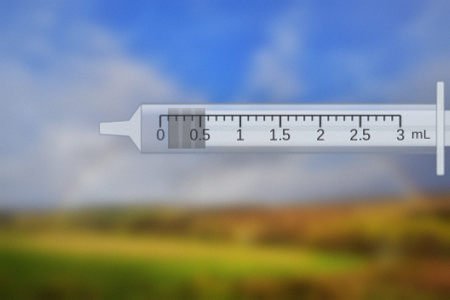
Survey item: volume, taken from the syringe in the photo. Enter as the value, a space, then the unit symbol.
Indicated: 0.1 mL
